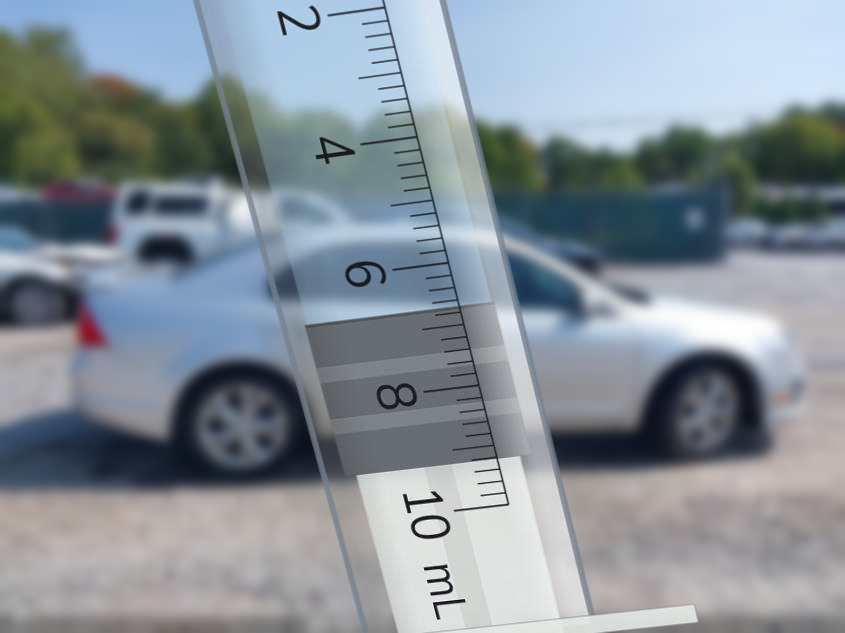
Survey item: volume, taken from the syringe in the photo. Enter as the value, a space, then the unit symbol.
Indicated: 6.7 mL
